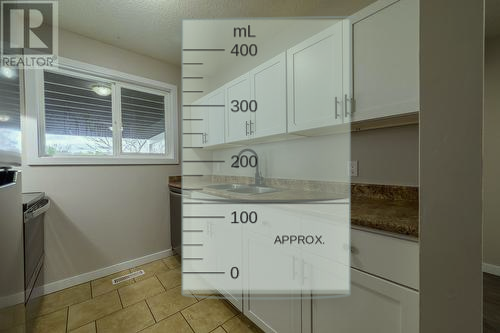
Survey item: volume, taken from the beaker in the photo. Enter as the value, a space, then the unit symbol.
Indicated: 125 mL
